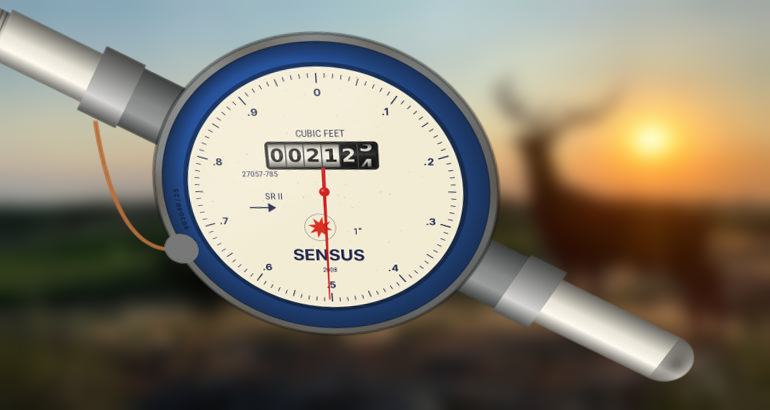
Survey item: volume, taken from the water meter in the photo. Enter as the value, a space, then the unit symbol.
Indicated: 2123.50 ft³
